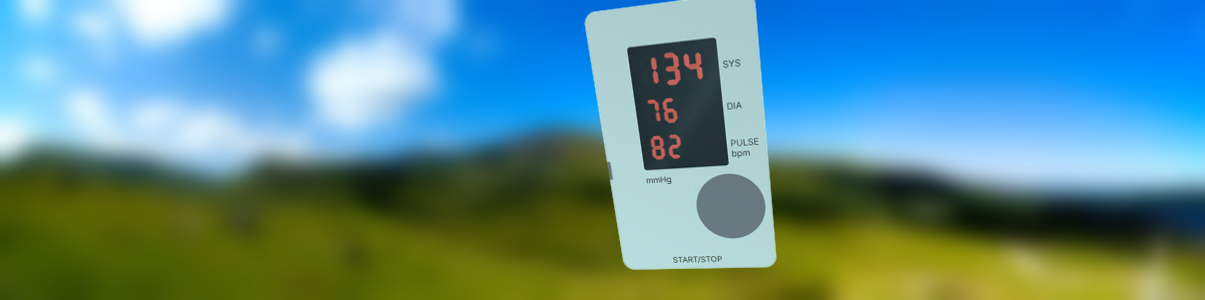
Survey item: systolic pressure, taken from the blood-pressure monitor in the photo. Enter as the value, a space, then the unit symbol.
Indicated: 134 mmHg
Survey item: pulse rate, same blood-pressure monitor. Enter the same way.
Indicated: 82 bpm
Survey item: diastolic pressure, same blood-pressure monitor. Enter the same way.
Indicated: 76 mmHg
